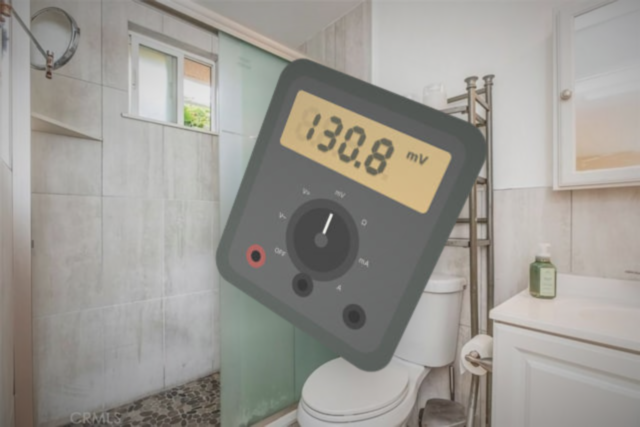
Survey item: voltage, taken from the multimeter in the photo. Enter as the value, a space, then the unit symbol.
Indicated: 130.8 mV
